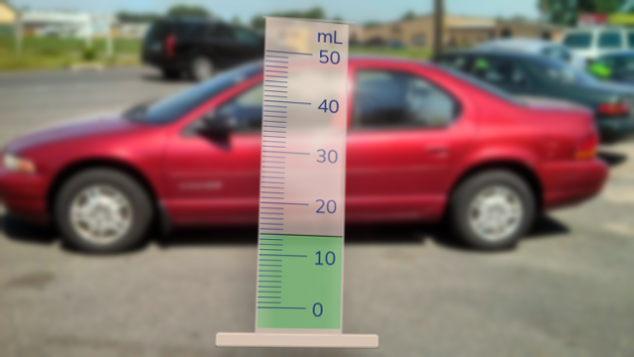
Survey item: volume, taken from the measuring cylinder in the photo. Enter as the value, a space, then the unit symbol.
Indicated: 14 mL
